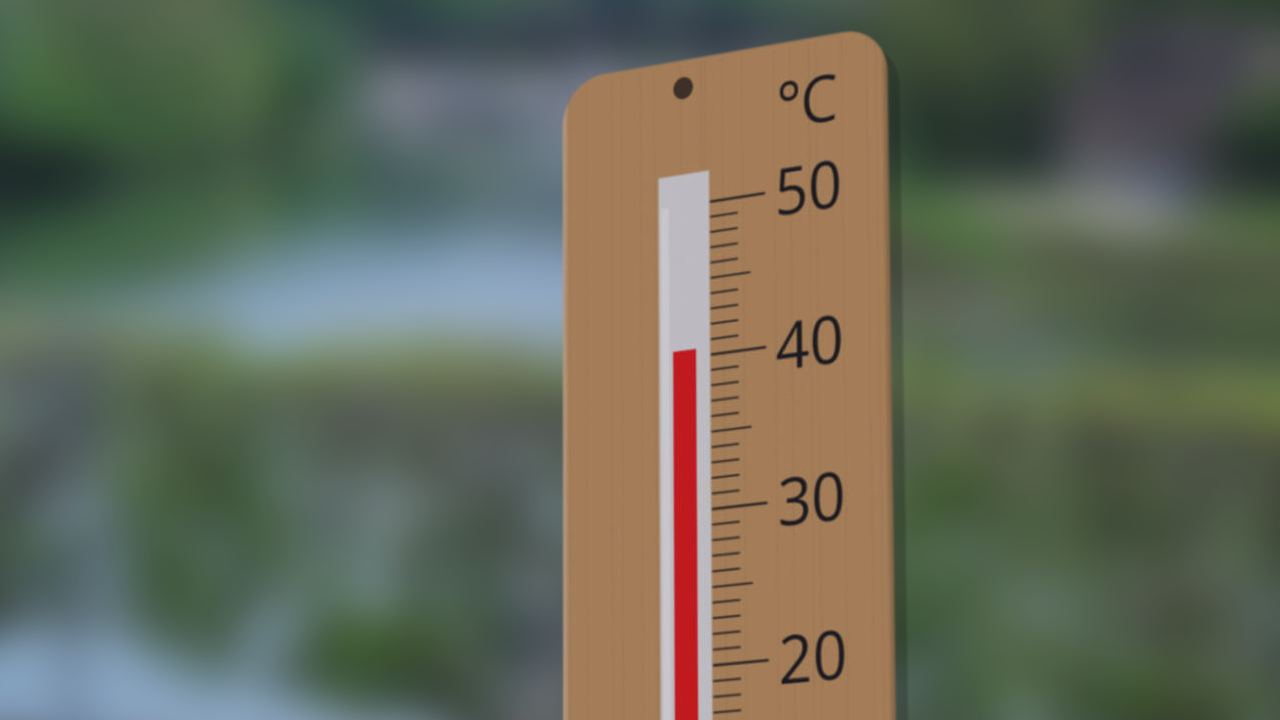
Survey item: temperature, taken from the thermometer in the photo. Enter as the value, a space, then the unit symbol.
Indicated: 40.5 °C
